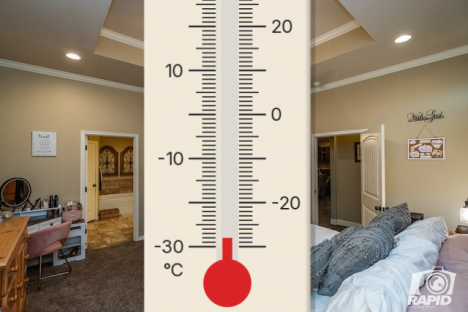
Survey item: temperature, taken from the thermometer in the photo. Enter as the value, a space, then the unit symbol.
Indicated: -28 °C
